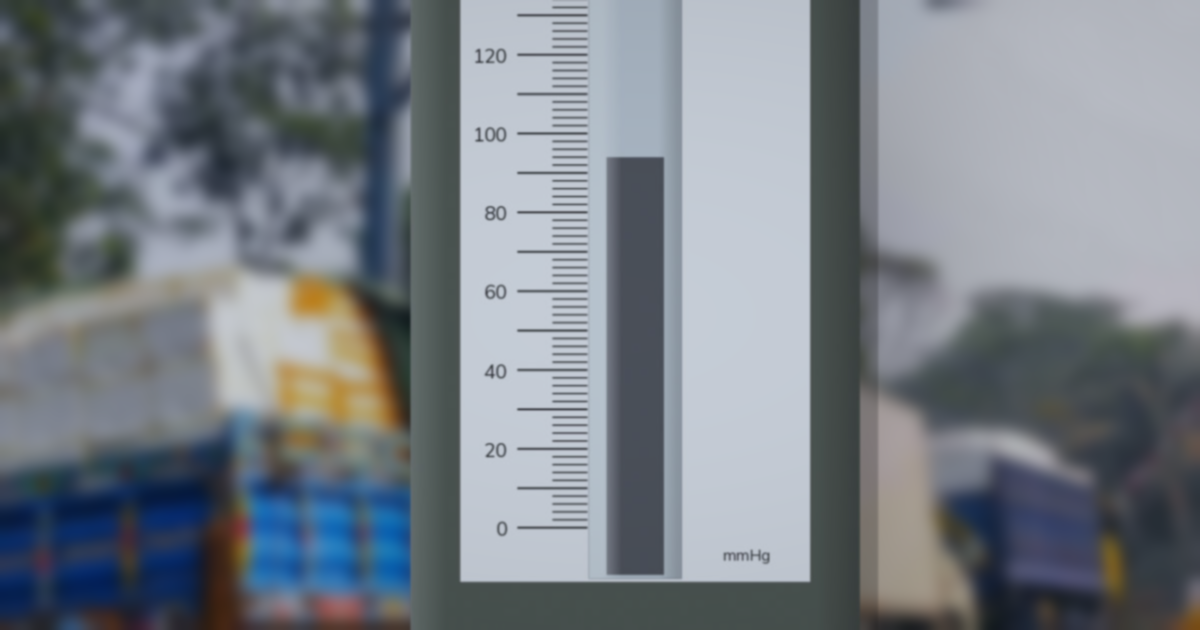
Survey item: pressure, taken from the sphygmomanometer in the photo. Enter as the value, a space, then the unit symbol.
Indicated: 94 mmHg
